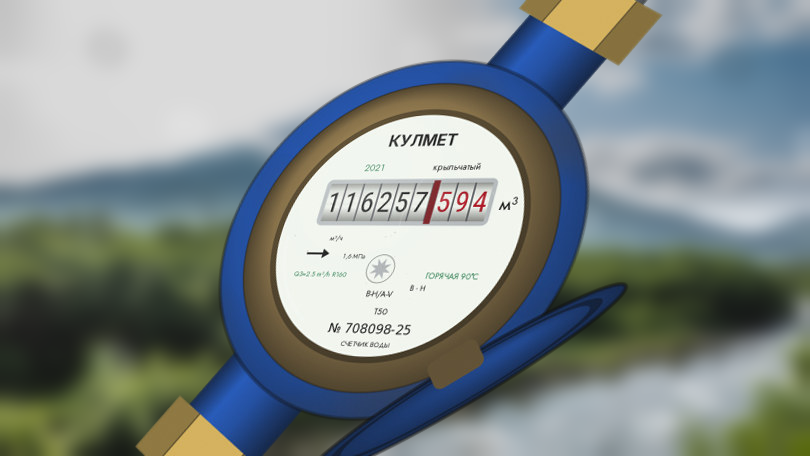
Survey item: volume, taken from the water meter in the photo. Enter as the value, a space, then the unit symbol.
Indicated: 116257.594 m³
